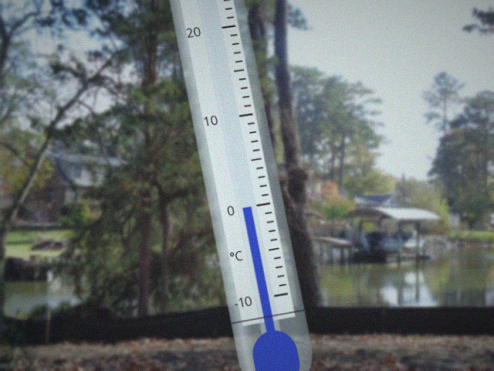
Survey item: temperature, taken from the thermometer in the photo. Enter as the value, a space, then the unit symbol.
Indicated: 0 °C
